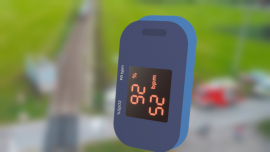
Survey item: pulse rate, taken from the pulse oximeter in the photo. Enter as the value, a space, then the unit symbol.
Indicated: 52 bpm
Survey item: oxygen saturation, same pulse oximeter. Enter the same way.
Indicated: 92 %
